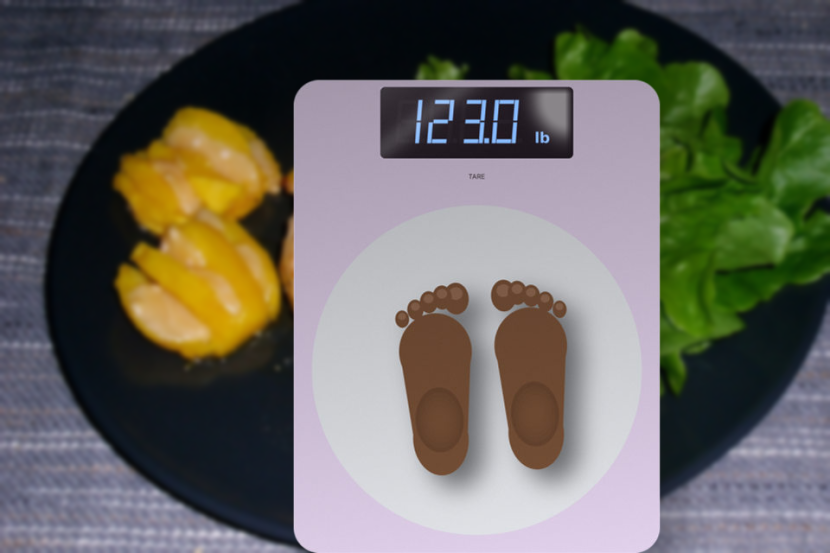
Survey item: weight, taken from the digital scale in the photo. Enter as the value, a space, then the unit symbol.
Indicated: 123.0 lb
